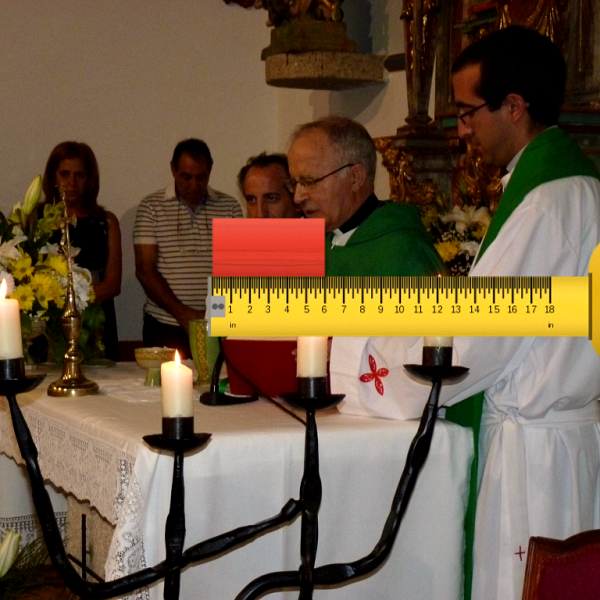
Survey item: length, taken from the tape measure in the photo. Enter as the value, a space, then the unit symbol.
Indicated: 6 in
